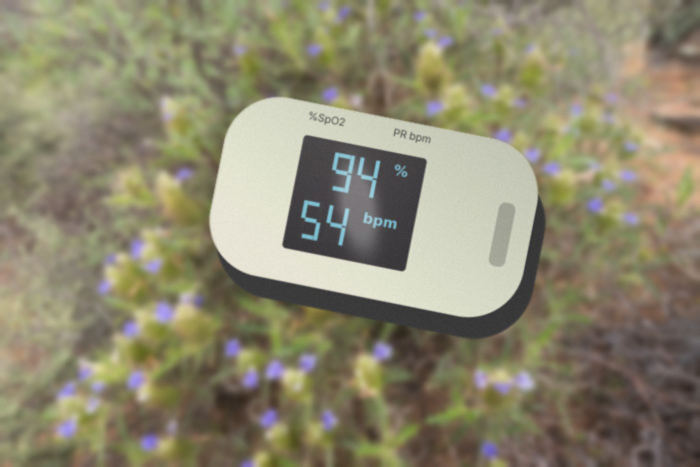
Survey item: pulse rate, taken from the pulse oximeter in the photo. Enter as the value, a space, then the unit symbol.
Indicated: 54 bpm
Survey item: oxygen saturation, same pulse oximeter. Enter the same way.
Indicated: 94 %
